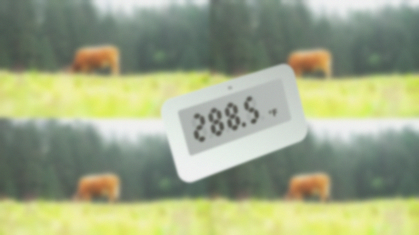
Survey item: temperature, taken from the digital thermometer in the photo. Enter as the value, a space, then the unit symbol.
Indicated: 288.5 °F
